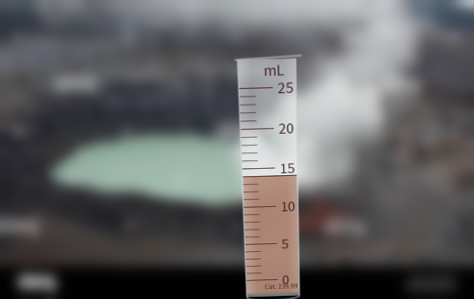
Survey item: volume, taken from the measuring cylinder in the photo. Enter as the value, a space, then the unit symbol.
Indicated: 14 mL
